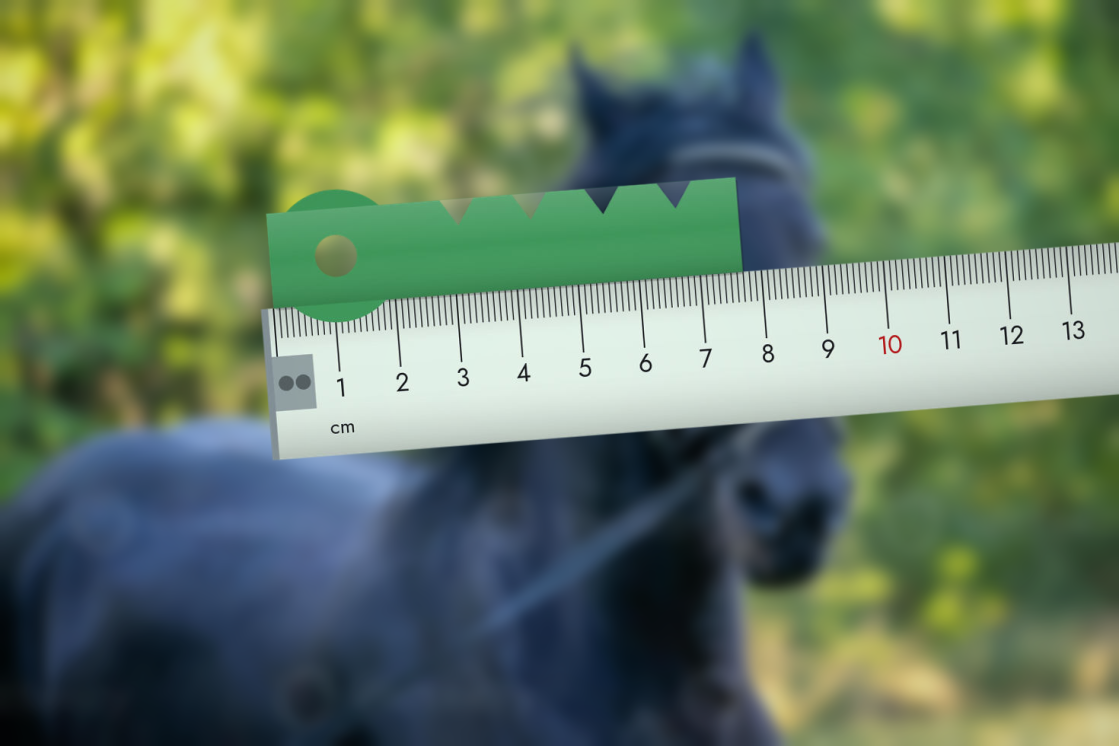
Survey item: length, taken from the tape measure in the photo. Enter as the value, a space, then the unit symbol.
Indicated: 7.7 cm
